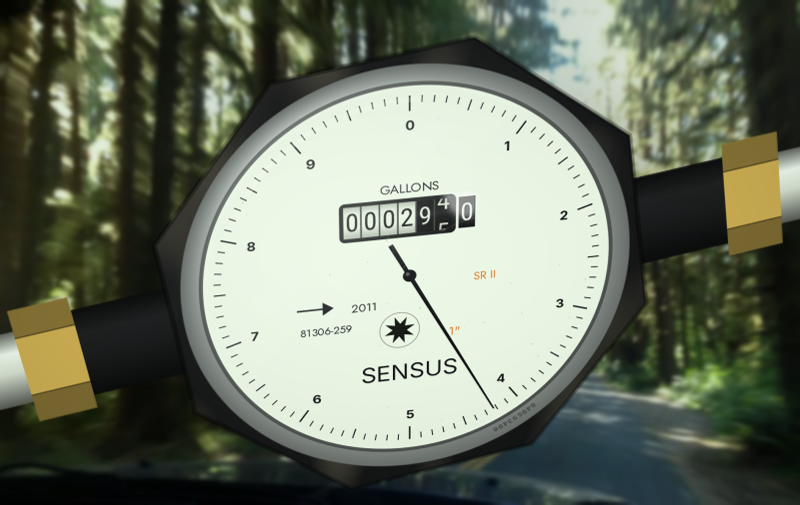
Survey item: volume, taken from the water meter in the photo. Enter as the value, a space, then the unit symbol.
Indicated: 2944.2 gal
